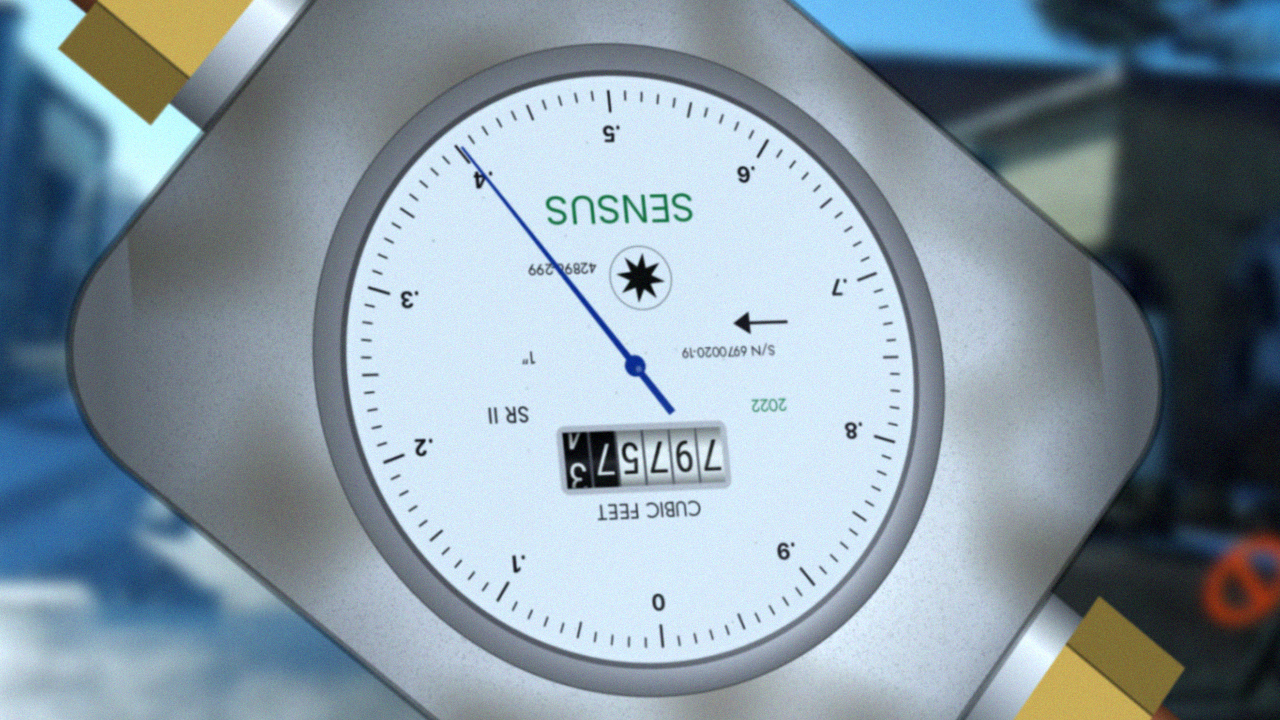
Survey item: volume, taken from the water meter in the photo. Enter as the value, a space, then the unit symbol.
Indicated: 797573.40 ft³
